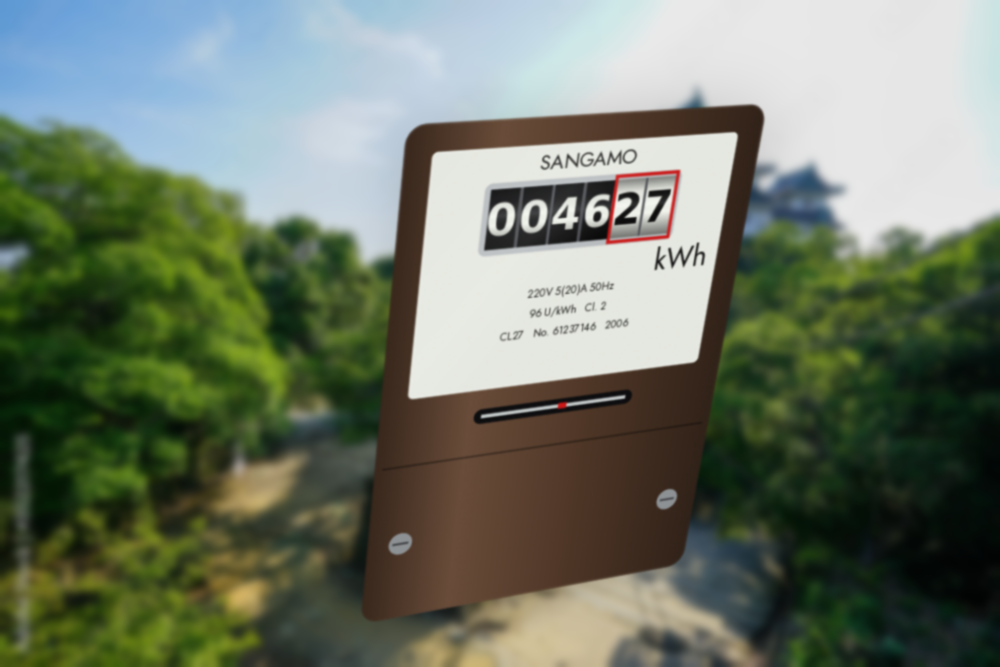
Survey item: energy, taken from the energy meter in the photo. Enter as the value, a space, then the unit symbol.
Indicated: 46.27 kWh
